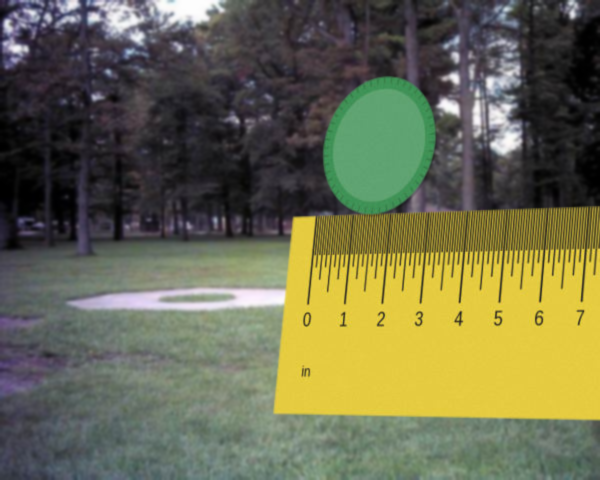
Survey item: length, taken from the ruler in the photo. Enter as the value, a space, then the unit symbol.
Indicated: 3 in
